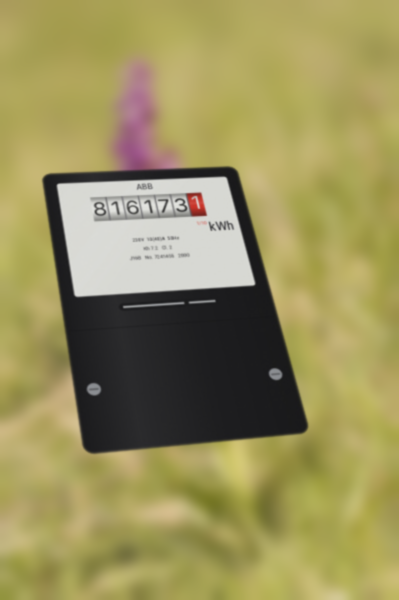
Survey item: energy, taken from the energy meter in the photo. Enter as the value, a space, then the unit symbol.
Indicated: 816173.1 kWh
